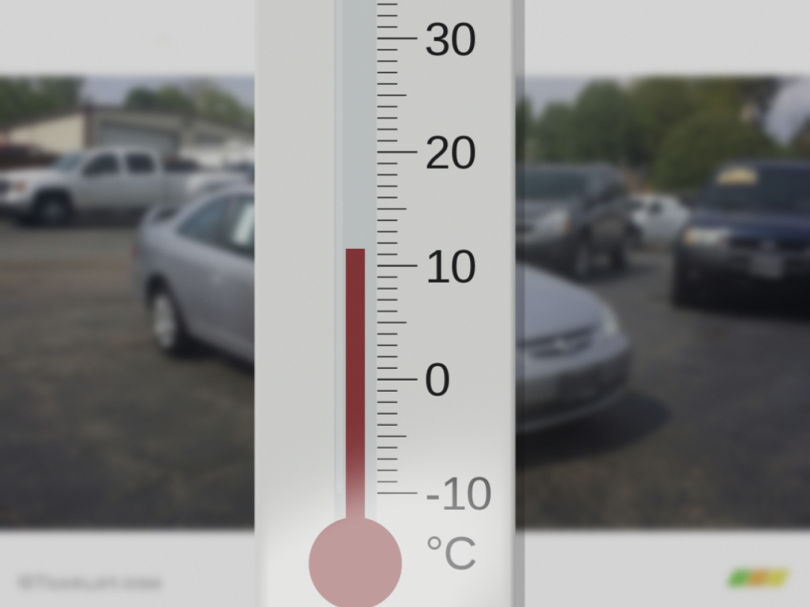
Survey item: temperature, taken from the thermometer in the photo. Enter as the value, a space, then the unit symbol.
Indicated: 11.5 °C
